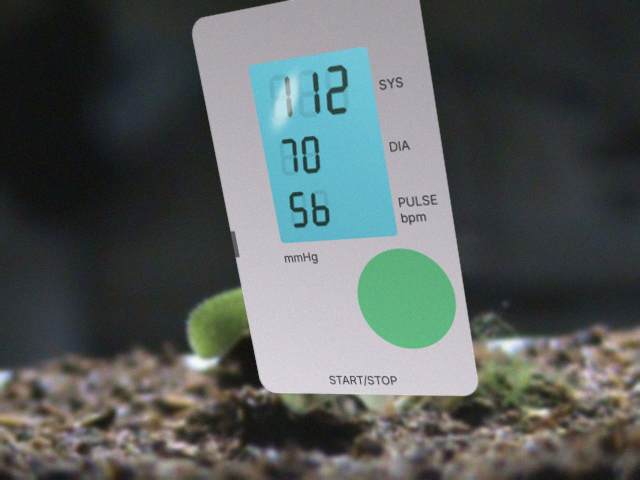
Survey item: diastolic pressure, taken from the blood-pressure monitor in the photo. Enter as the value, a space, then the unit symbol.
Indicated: 70 mmHg
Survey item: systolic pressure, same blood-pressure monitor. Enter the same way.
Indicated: 112 mmHg
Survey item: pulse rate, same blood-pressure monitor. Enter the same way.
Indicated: 56 bpm
